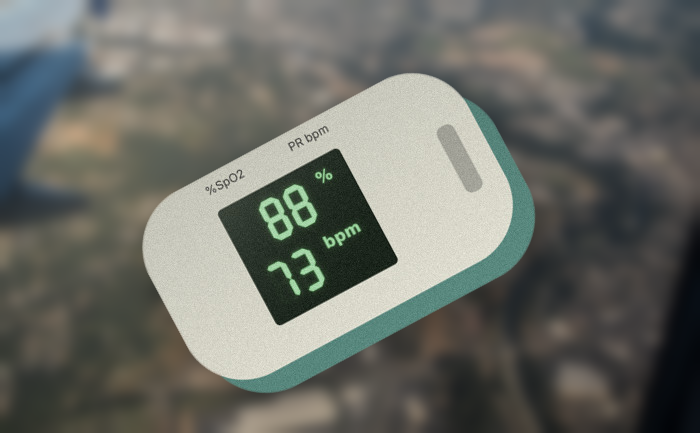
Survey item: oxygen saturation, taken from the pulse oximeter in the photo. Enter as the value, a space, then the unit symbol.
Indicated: 88 %
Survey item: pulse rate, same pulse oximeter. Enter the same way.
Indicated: 73 bpm
